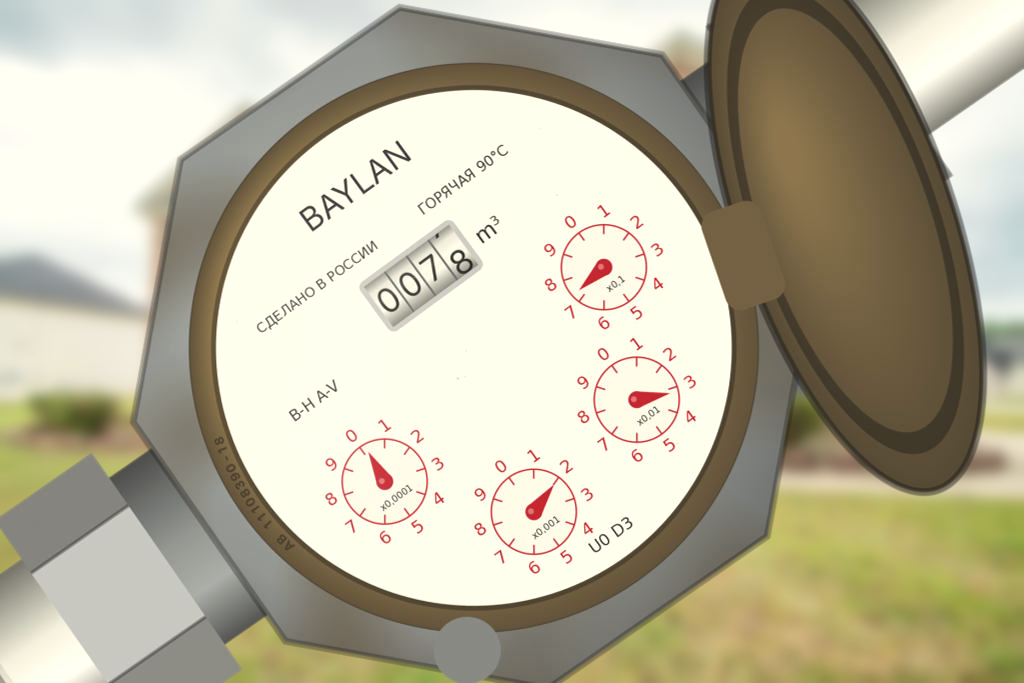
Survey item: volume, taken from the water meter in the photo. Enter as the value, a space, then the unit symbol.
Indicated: 77.7320 m³
